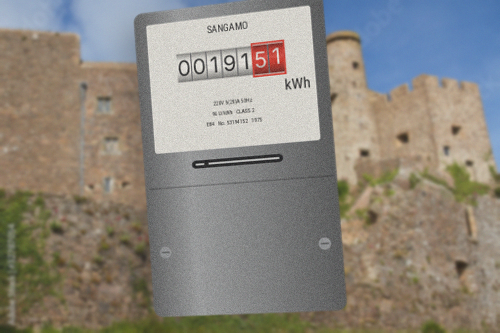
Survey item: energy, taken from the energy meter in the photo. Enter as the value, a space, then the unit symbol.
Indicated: 191.51 kWh
